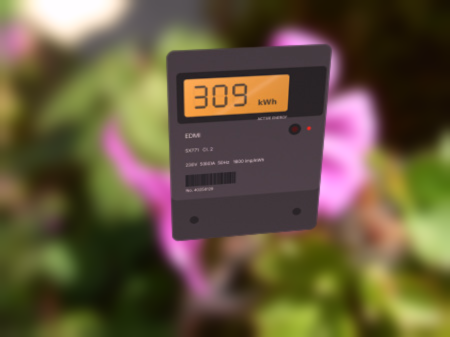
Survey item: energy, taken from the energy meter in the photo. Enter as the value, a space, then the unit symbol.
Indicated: 309 kWh
